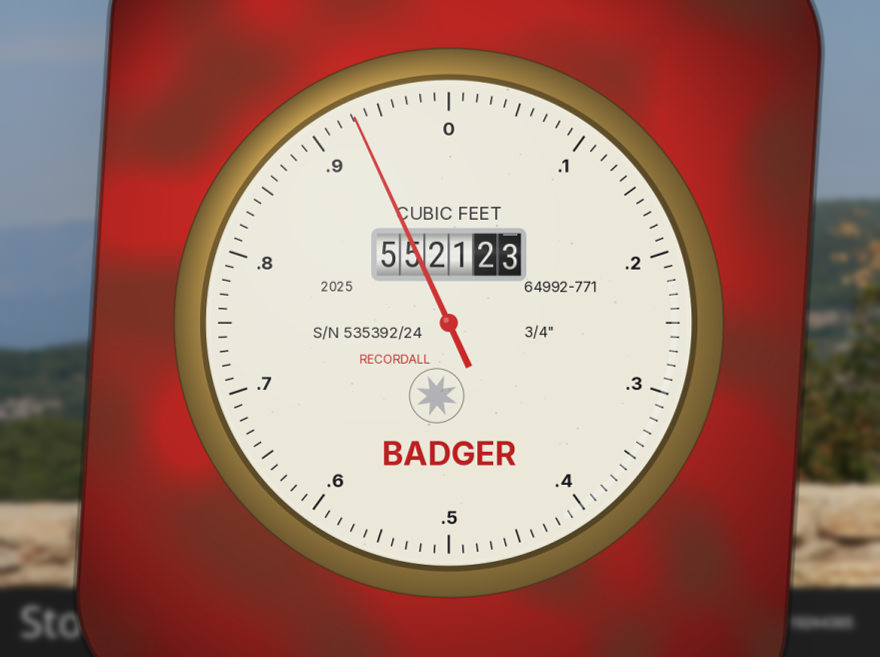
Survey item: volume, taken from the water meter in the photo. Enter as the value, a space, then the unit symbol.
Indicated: 552122.93 ft³
